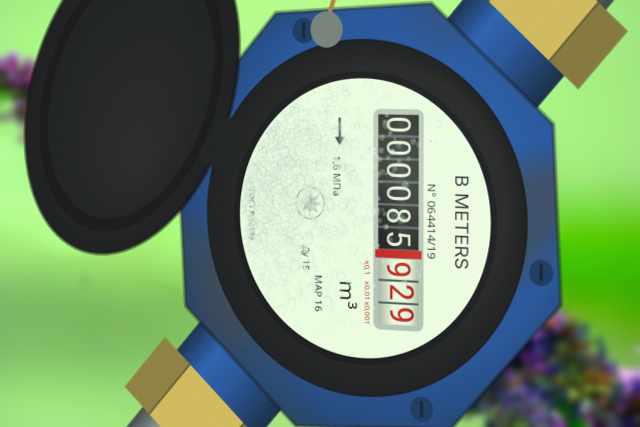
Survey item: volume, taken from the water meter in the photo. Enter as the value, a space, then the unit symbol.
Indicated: 85.929 m³
